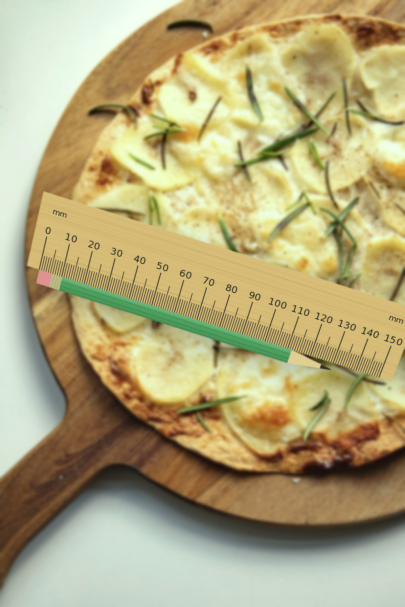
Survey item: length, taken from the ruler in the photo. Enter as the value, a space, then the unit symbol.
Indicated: 130 mm
